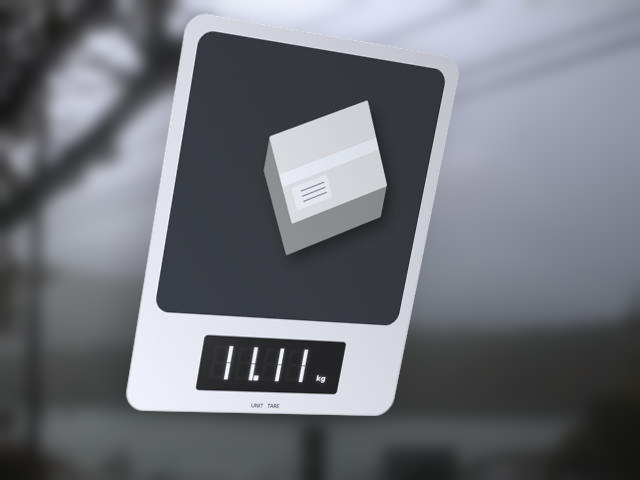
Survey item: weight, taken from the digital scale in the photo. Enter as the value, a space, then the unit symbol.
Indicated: 11.11 kg
